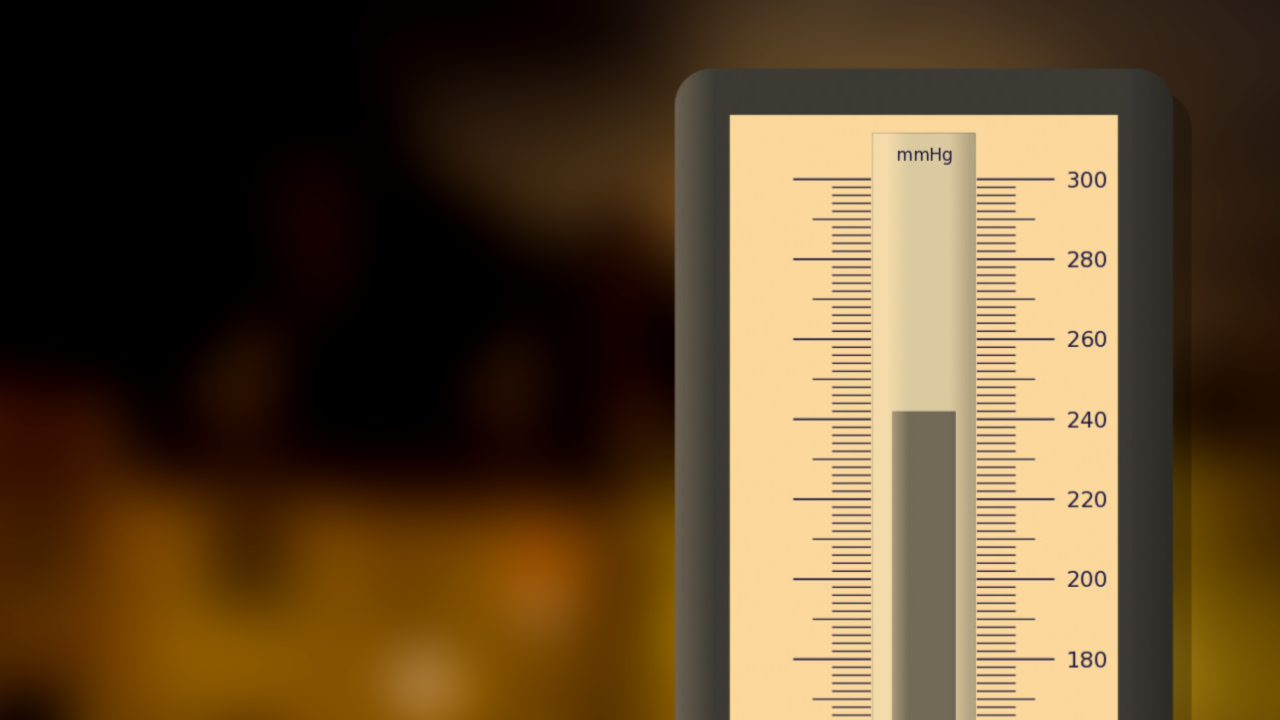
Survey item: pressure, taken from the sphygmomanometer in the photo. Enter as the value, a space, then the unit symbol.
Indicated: 242 mmHg
